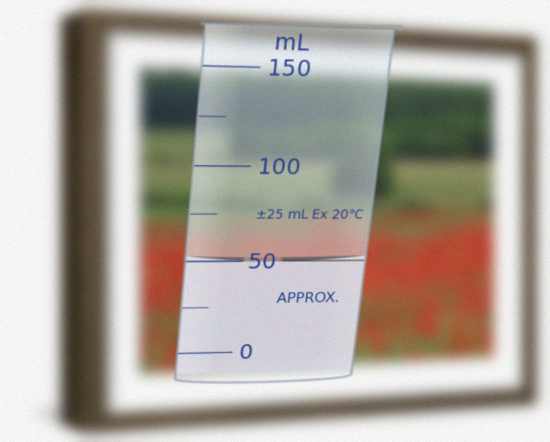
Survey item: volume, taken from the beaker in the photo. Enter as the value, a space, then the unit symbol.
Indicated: 50 mL
